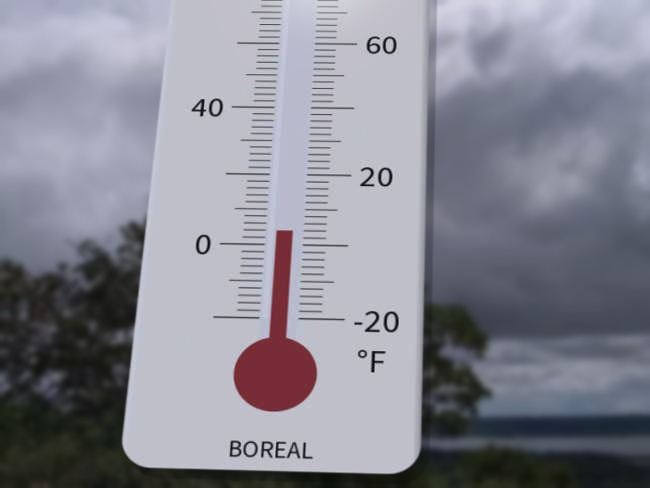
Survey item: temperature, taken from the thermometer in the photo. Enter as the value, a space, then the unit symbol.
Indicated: 4 °F
